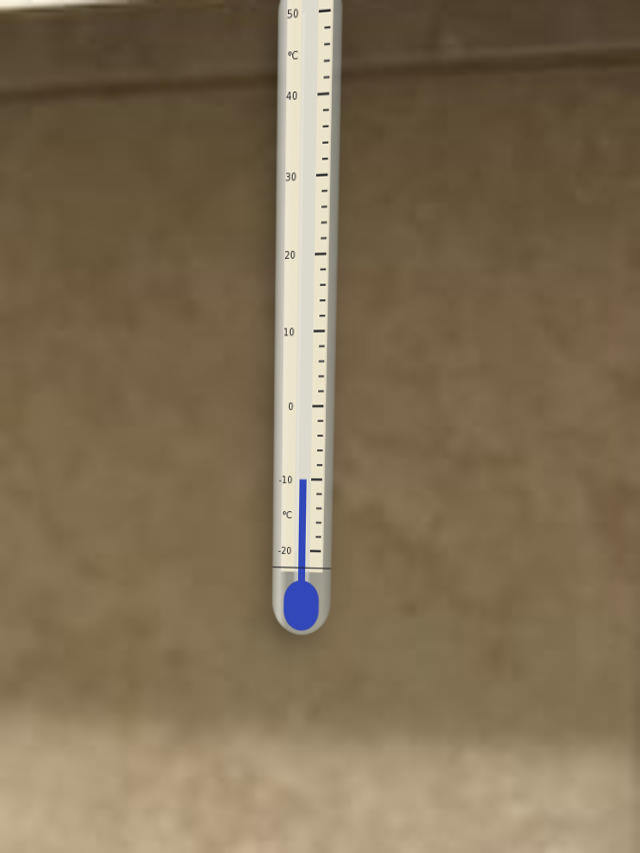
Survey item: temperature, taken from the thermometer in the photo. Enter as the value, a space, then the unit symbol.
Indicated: -10 °C
